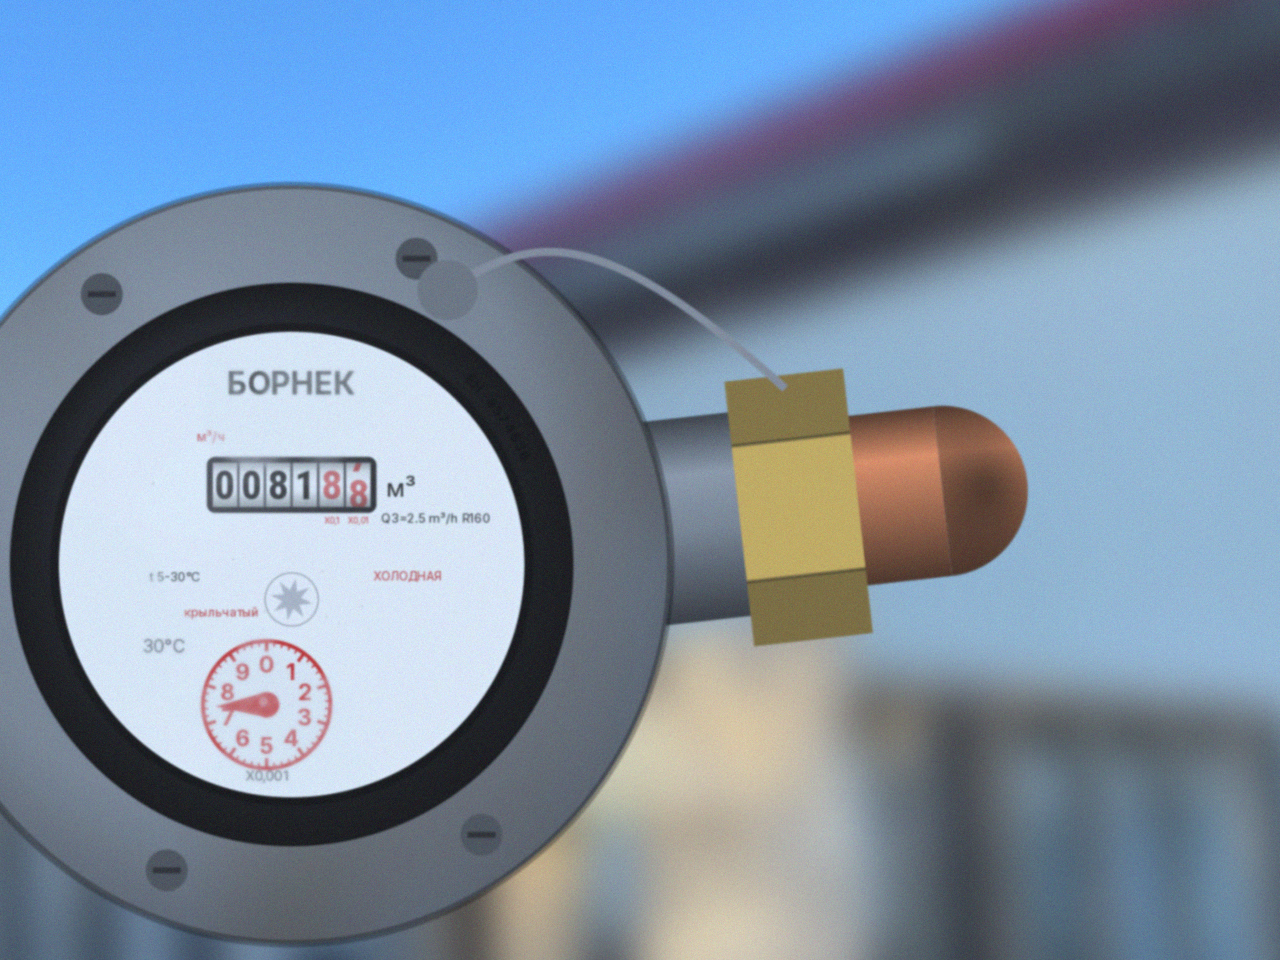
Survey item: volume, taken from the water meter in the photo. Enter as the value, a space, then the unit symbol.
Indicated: 81.877 m³
